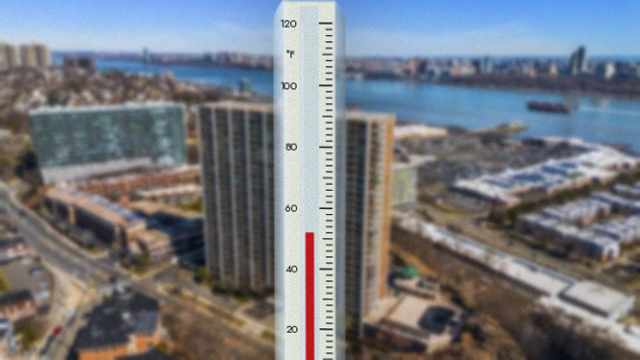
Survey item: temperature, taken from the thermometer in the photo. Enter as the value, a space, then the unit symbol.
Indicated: 52 °F
